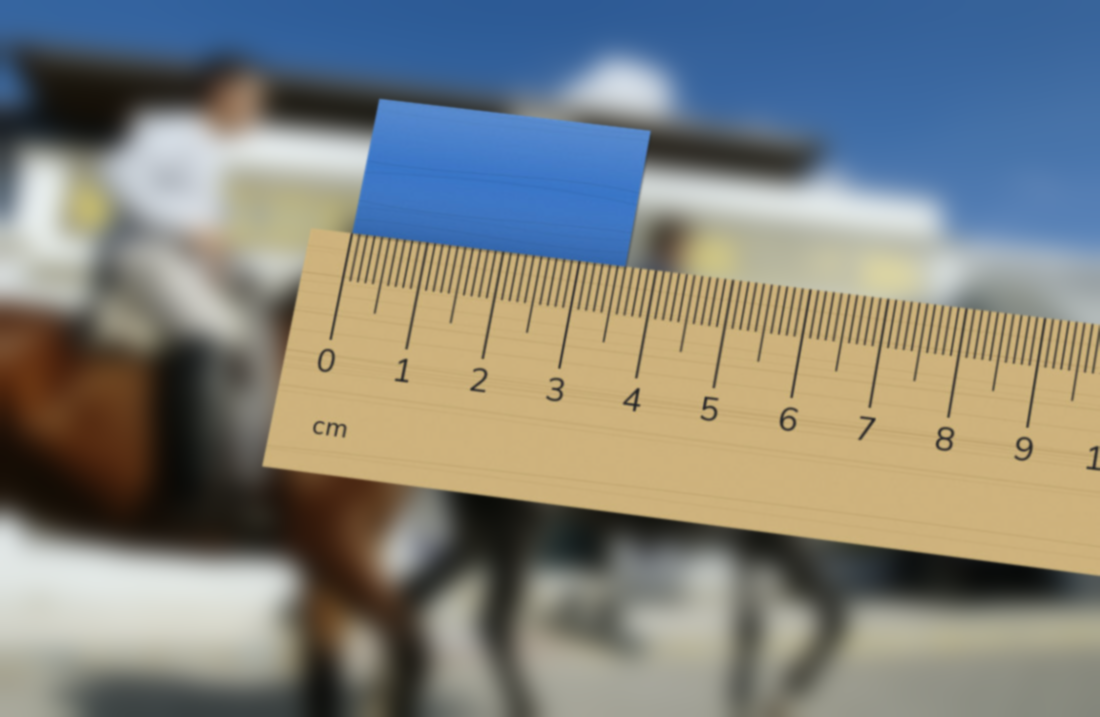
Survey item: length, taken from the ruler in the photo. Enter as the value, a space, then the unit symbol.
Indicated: 3.6 cm
